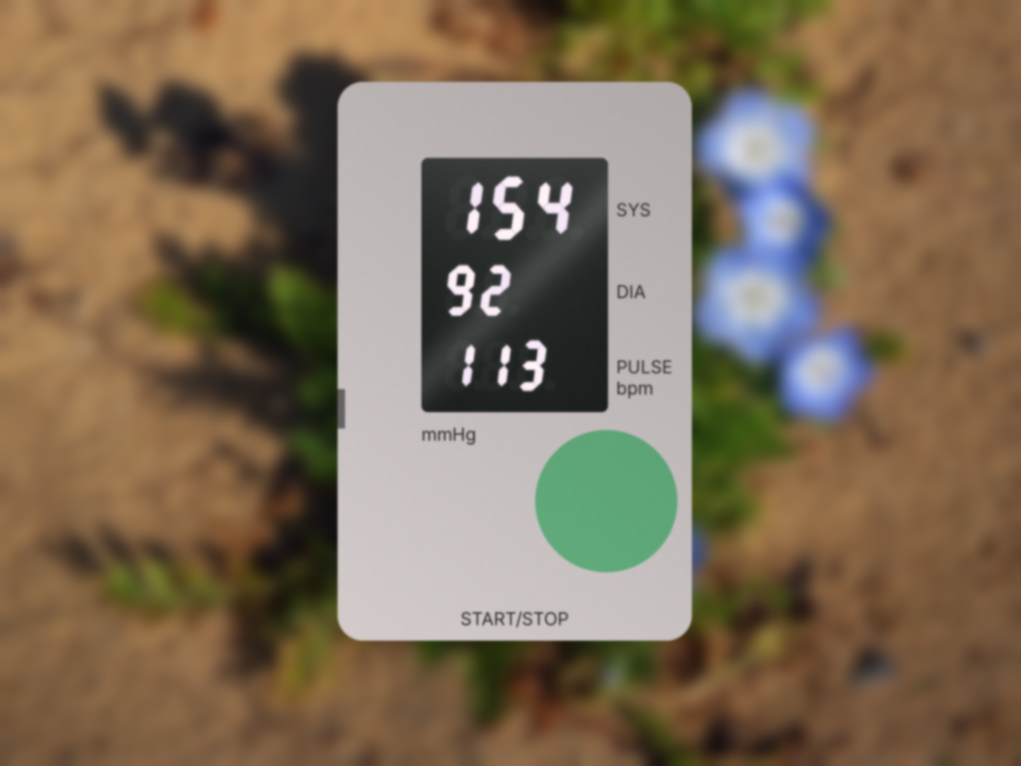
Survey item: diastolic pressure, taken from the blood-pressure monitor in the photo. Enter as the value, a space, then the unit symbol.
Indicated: 92 mmHg
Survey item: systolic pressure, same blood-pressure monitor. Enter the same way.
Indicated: 154 mmHg
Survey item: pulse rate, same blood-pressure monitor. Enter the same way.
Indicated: 113 bpm
